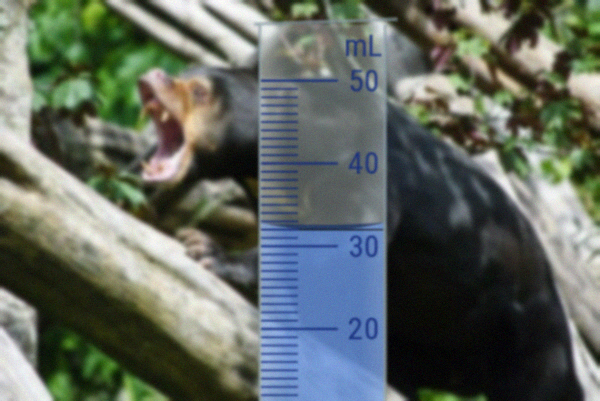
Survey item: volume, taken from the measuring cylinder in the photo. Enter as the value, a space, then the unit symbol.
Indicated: 32 mL
